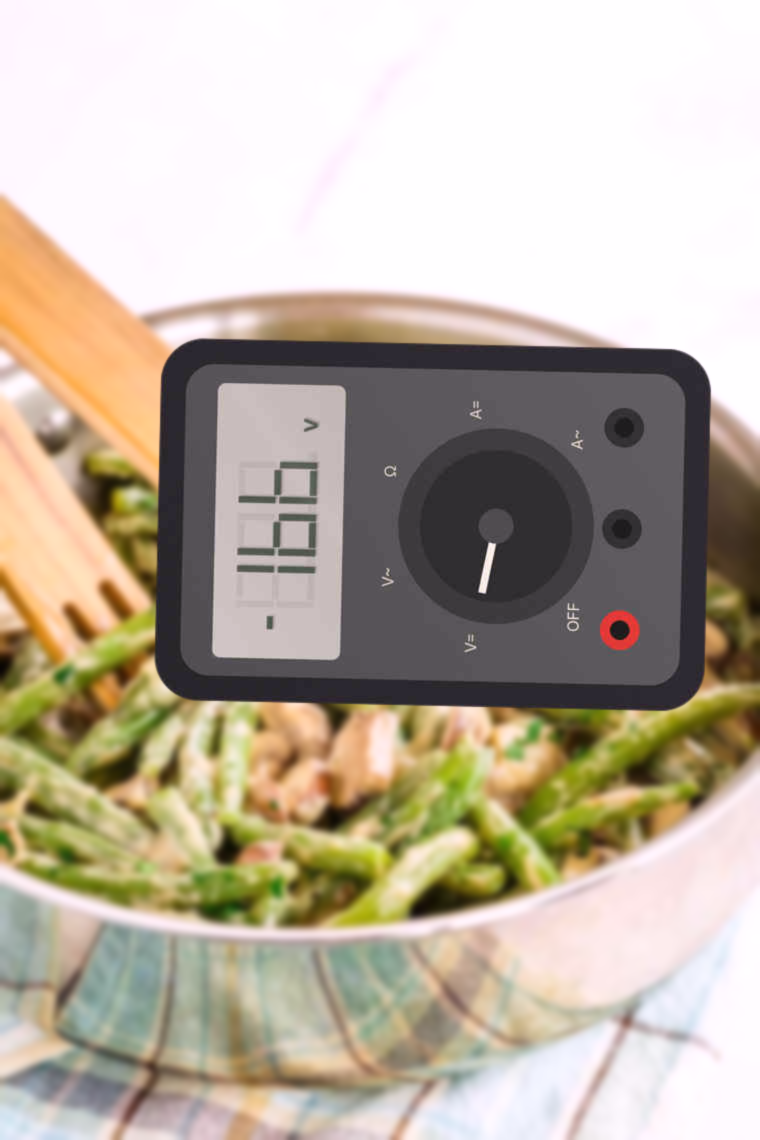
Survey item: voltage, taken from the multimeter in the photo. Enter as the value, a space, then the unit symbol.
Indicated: -166 V
